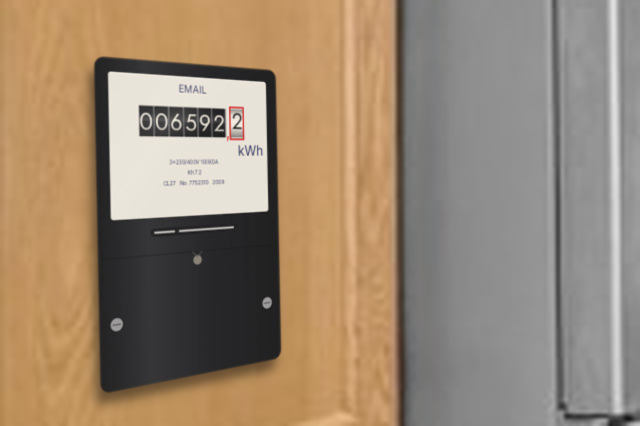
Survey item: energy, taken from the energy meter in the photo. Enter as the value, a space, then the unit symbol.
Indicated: 6592.2 kWh
